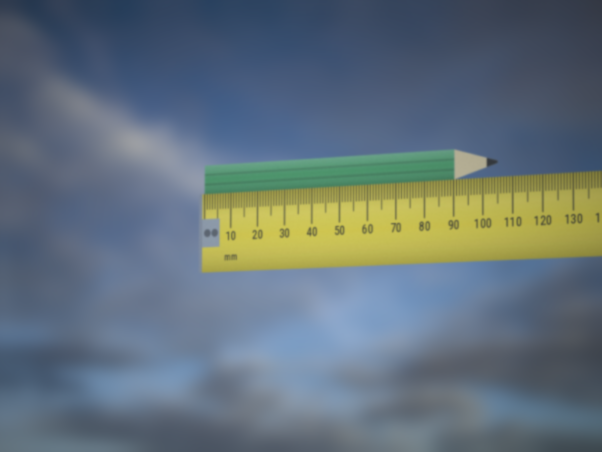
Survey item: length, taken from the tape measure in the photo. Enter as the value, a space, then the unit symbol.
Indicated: 105 mm
